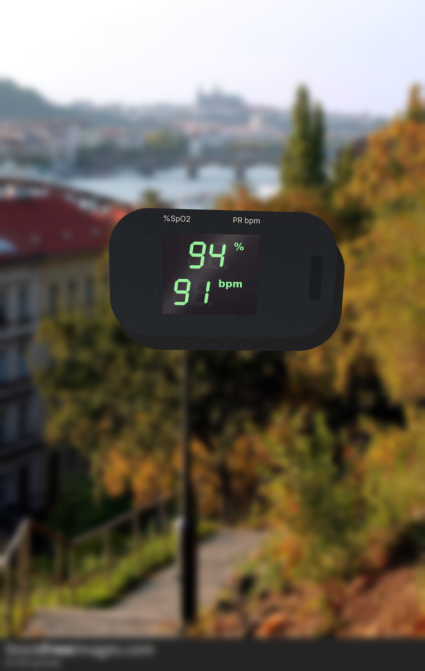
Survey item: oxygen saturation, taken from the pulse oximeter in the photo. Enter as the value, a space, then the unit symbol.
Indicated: 94 %
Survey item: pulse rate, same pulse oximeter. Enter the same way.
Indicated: 91 bpm
